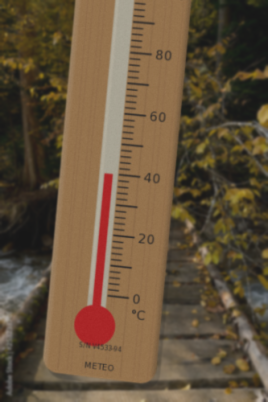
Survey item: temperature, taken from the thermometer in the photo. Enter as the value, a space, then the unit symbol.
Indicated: 40 °C
